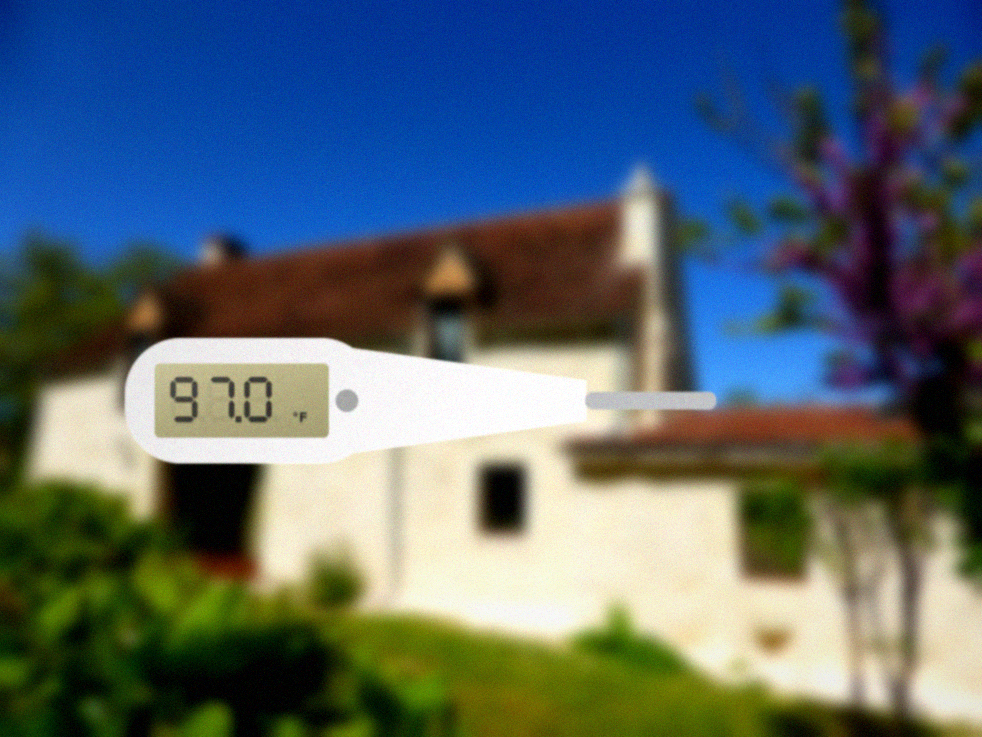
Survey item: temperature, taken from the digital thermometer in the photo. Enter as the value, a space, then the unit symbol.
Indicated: 97.0 °F
